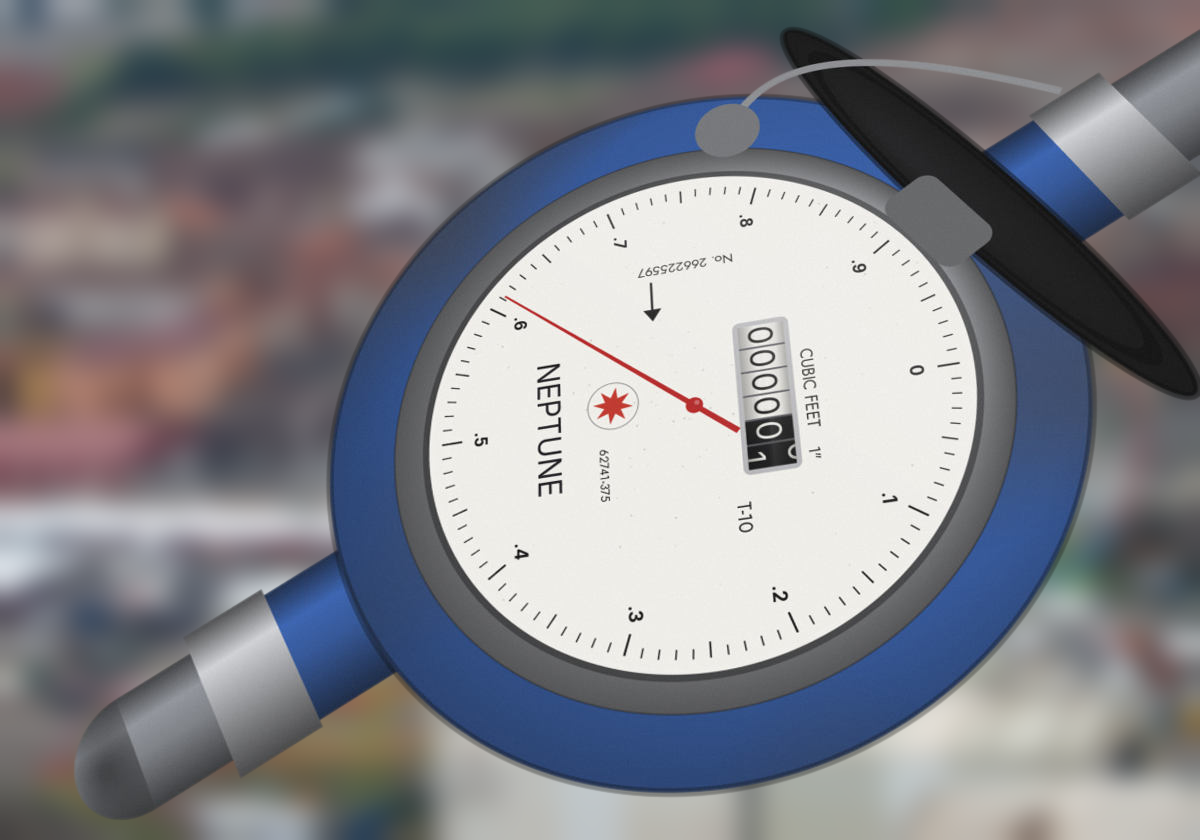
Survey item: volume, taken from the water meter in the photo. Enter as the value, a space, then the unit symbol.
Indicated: 0.61 ft³
